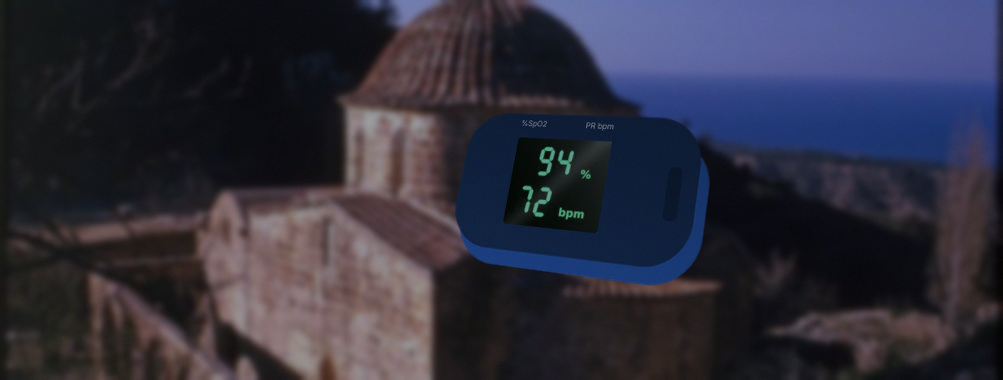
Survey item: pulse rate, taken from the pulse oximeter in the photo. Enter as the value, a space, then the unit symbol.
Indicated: 72 bpm
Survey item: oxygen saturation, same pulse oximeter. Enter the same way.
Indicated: 94 %
